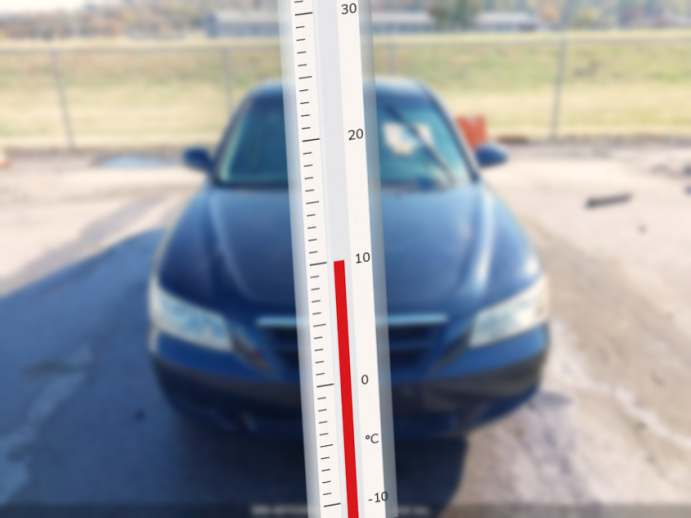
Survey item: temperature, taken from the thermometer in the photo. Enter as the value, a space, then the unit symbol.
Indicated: 10 °C
